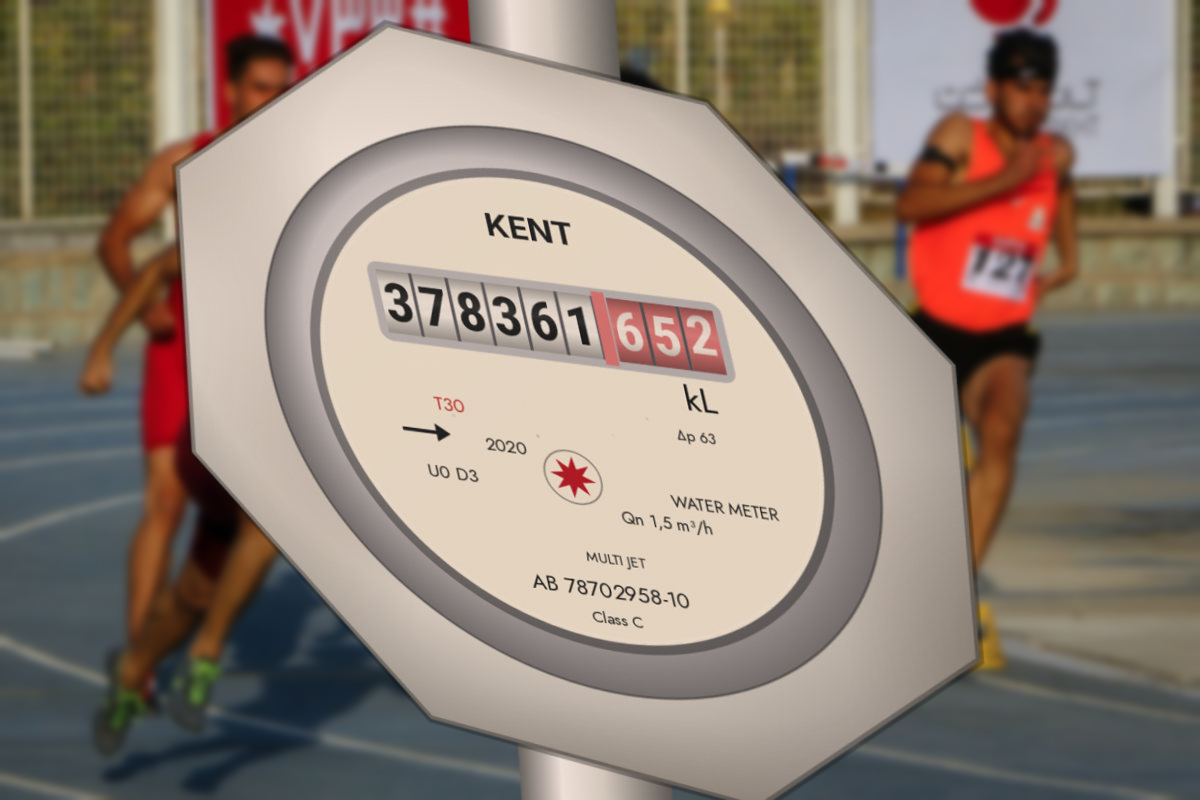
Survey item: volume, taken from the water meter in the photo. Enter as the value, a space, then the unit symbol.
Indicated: 378361.652 kL
